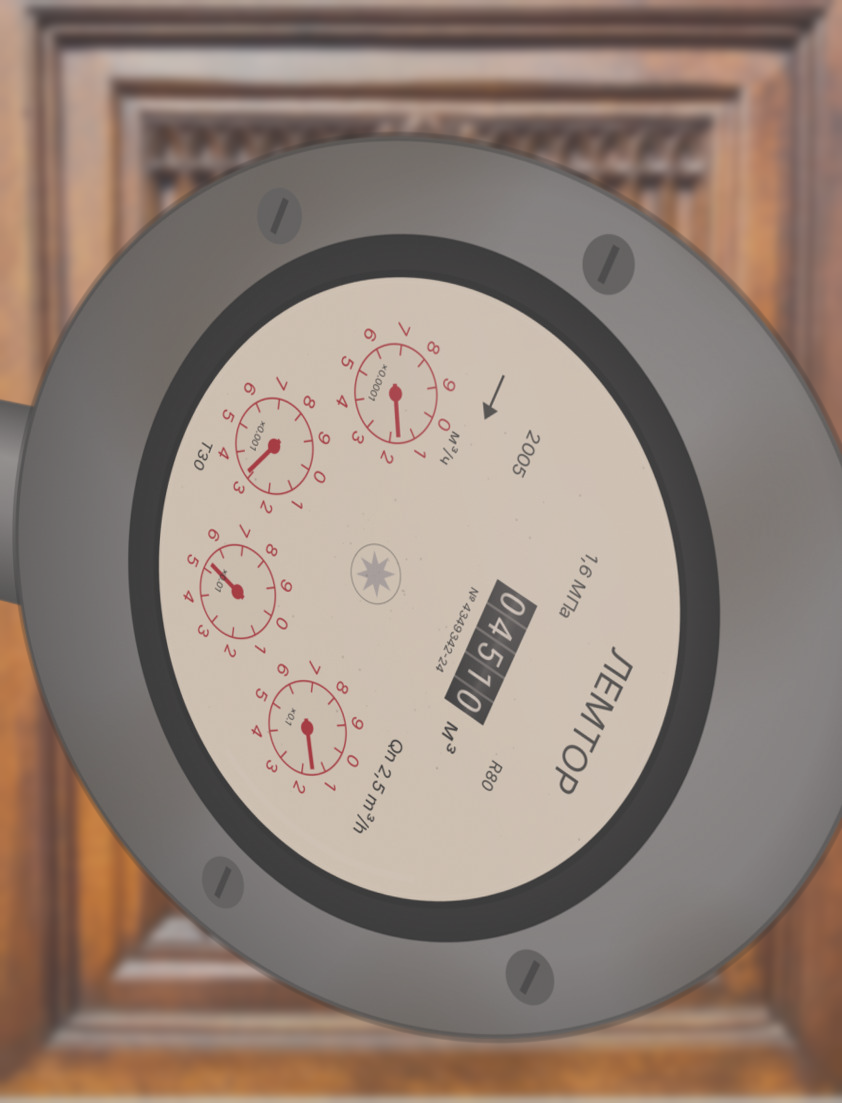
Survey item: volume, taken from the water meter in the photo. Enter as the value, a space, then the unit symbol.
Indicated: 4510.1531 m³
